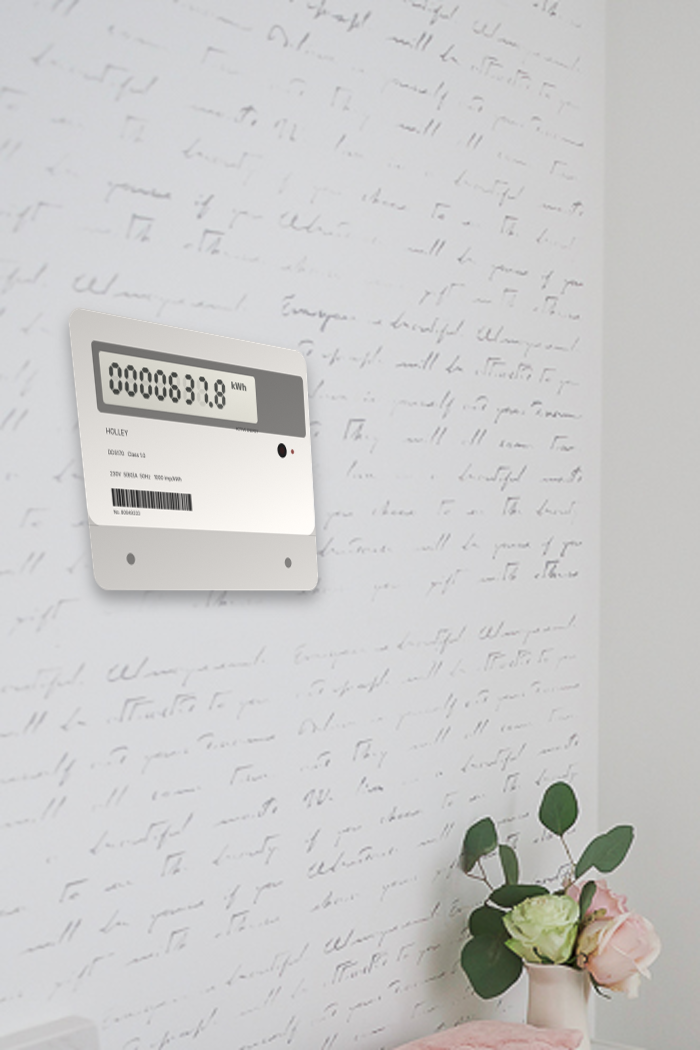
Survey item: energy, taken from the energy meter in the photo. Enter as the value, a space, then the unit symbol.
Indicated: 637.8 kWh
